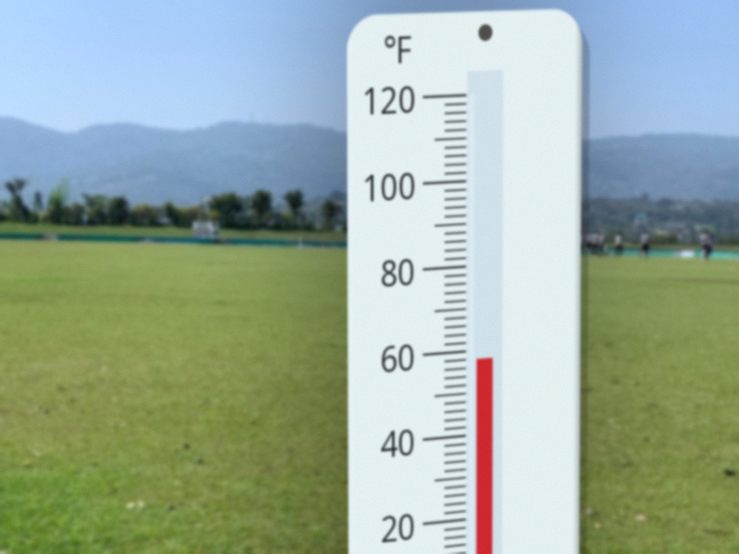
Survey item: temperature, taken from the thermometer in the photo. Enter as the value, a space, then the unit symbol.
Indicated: 58 °F
